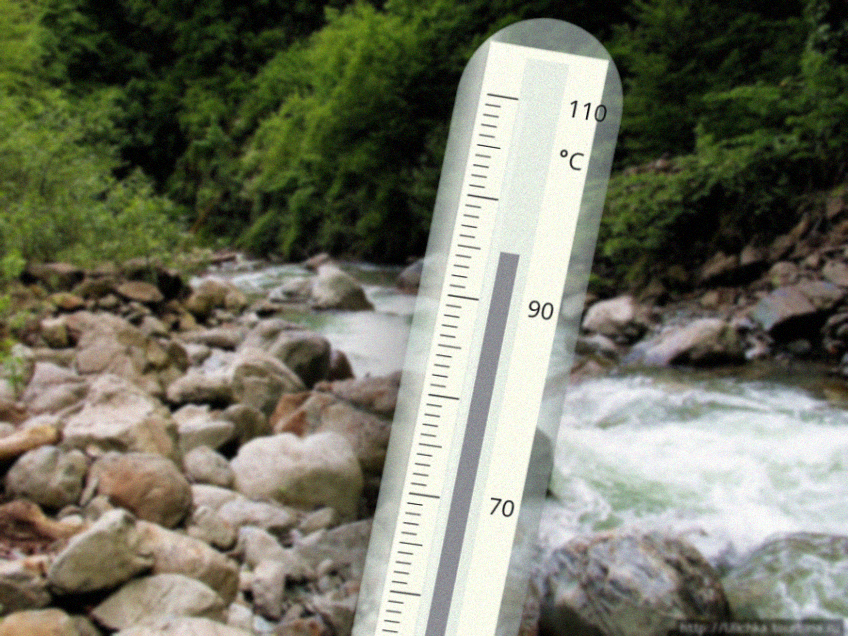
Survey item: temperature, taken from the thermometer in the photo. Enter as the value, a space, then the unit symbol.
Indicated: 95 °C
